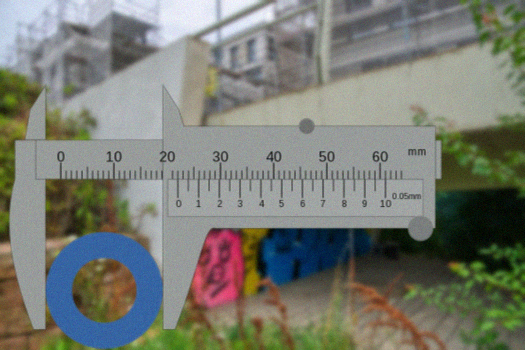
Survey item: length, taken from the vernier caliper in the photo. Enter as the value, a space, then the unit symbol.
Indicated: 22.0 mm
